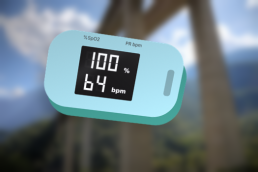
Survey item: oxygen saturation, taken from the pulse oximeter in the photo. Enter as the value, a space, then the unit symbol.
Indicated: 100 %
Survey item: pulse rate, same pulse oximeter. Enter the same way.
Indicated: 64 bpm
